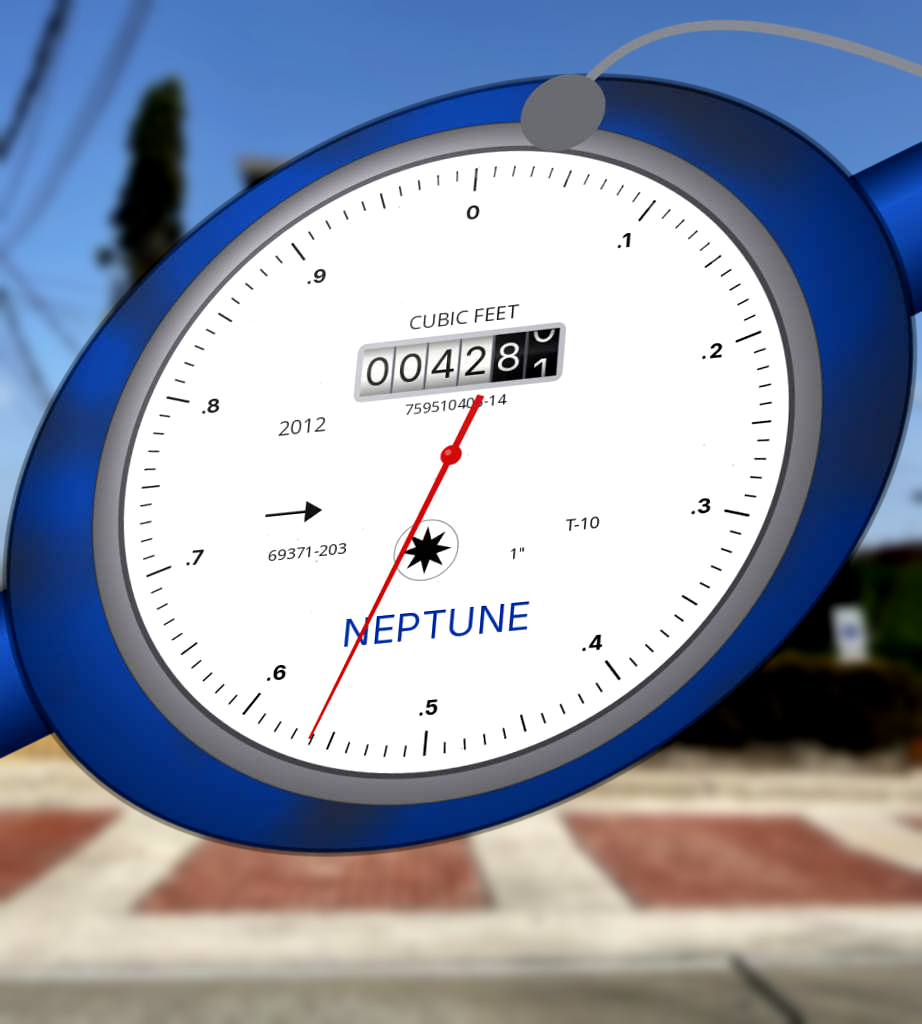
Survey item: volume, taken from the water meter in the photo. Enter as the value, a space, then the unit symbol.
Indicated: 4280.56 ft³
